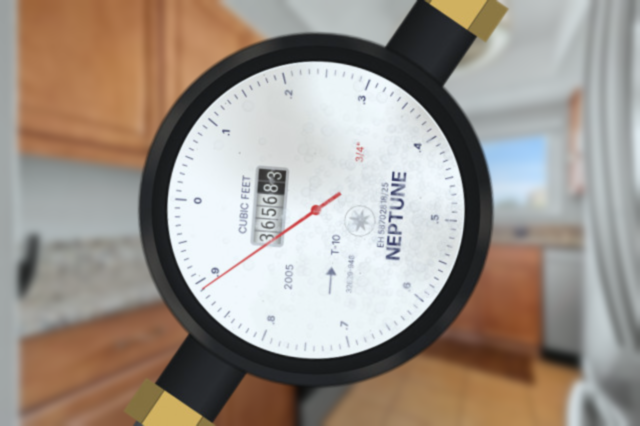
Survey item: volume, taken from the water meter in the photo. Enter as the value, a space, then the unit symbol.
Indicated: 365682.89 ft³
